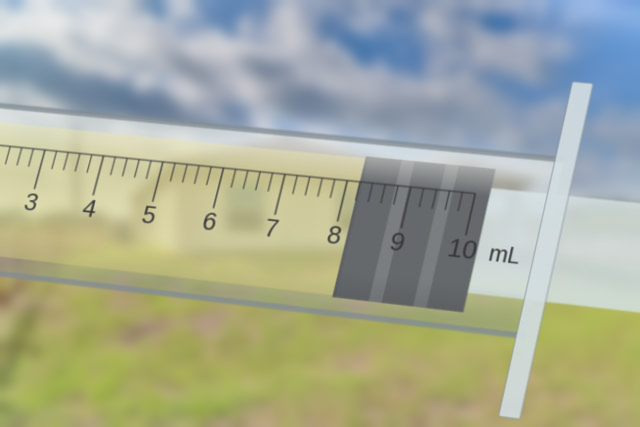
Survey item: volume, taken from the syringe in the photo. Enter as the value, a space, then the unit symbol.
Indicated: 8.2 mL
